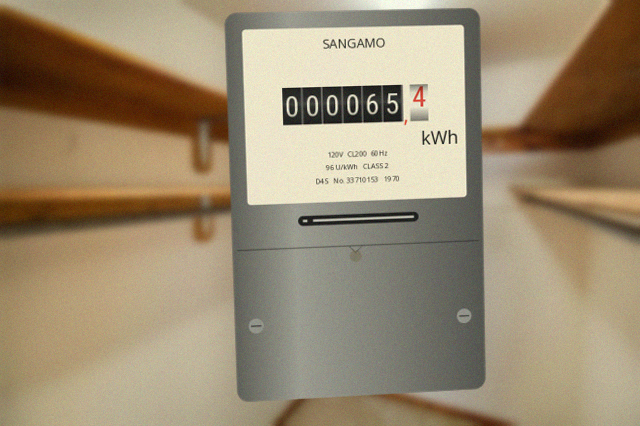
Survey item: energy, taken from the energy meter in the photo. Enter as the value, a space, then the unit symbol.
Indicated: 65.4 kWh
